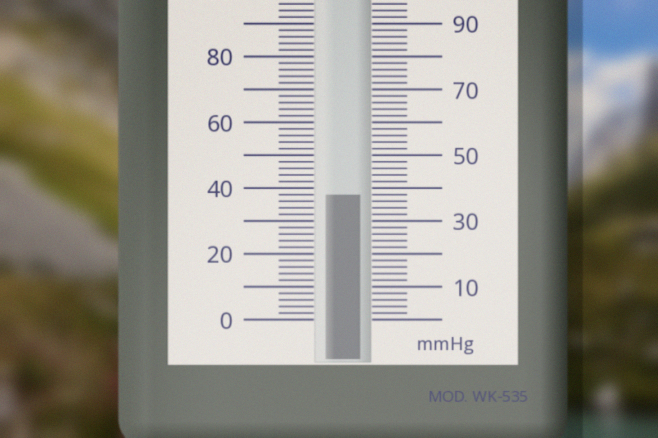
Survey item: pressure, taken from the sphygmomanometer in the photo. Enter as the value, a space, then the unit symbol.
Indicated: 38 mmHg
